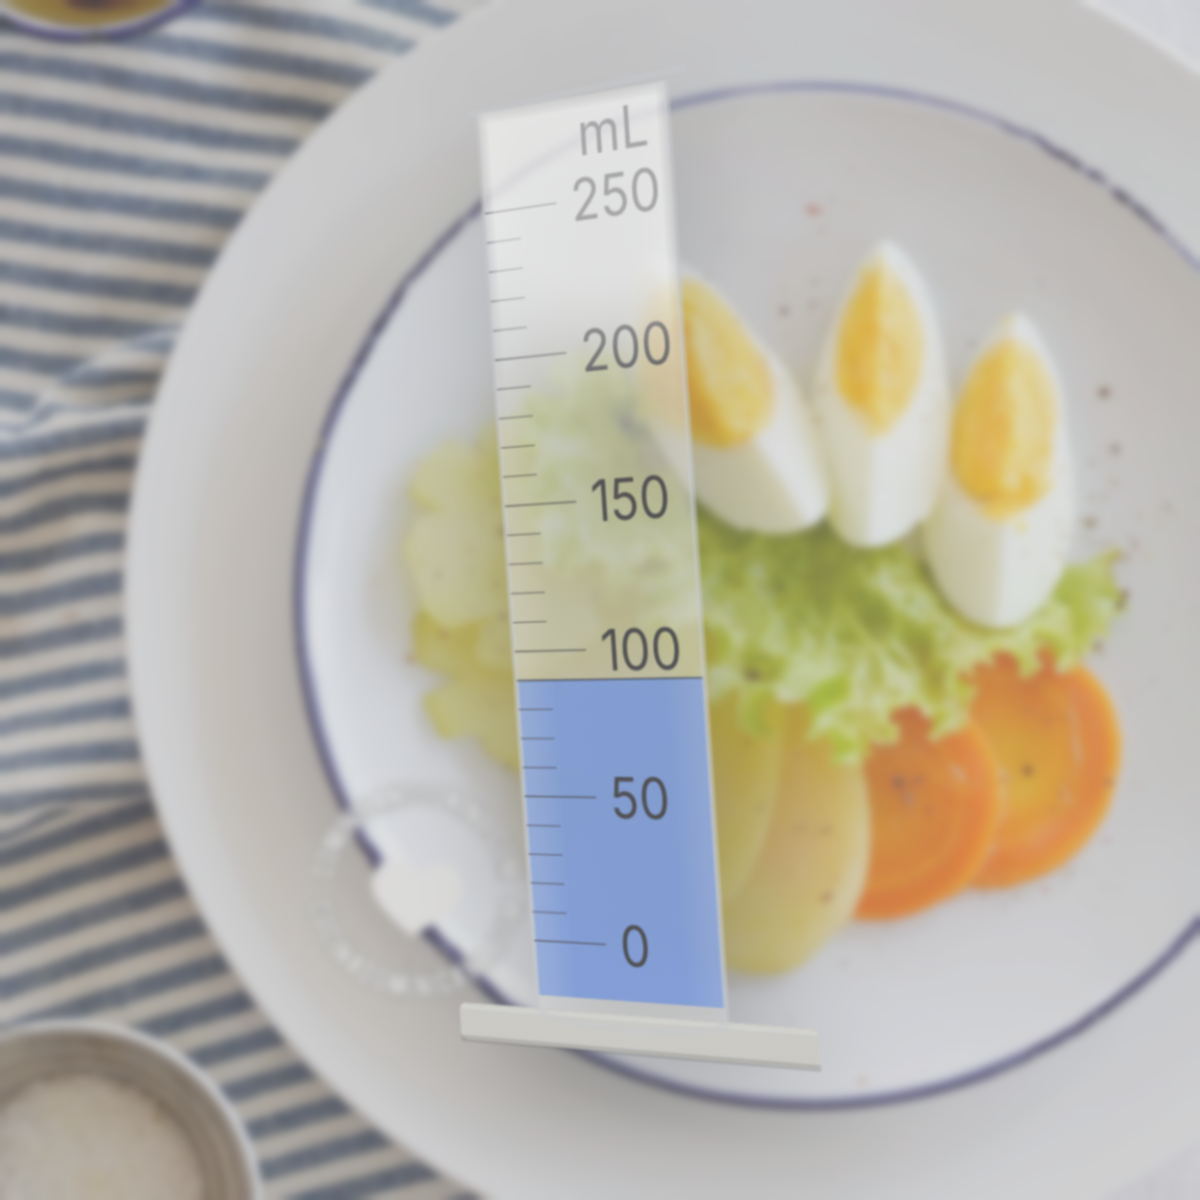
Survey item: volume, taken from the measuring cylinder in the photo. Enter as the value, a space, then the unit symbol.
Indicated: 90 mL
